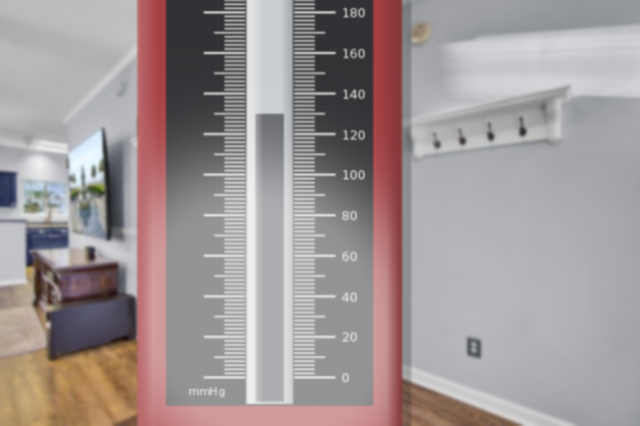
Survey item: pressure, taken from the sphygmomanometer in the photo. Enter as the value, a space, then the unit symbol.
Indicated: 130 mmHg
